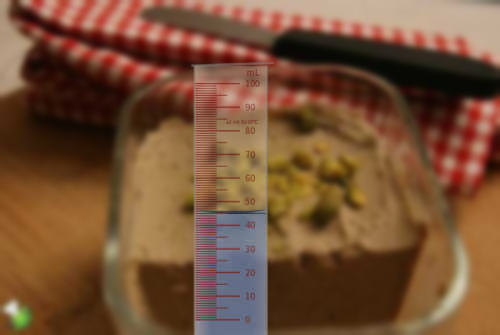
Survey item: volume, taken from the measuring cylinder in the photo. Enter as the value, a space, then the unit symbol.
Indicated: 45 mL
